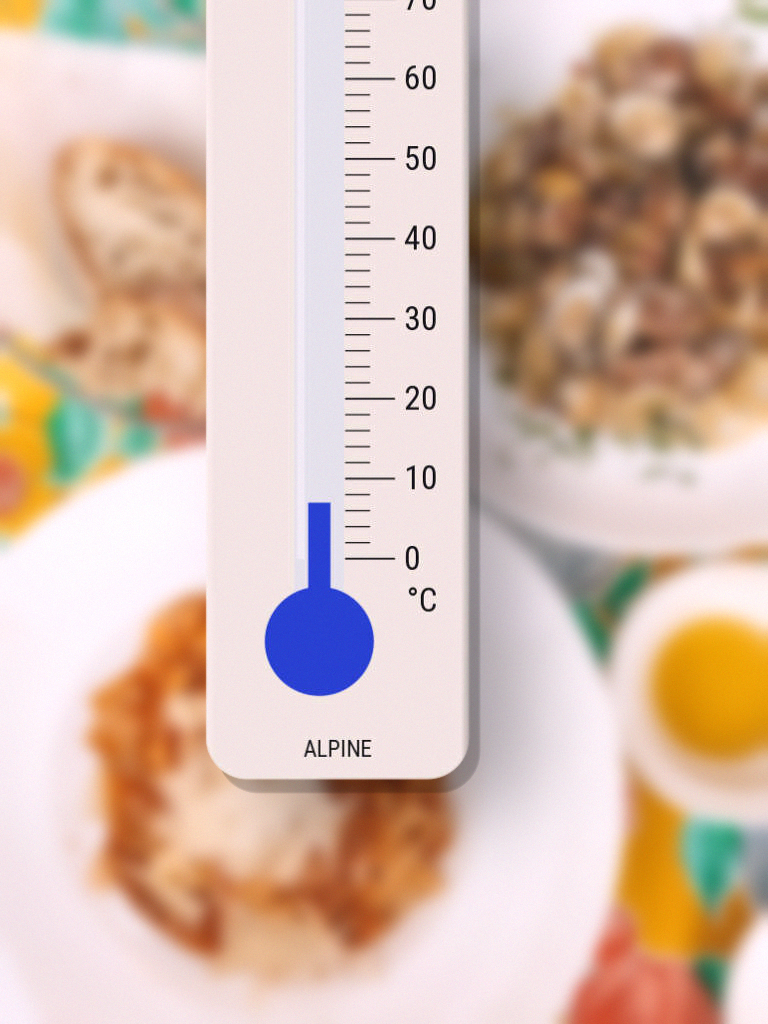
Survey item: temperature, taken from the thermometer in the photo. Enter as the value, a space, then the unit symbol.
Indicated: 7 °C
